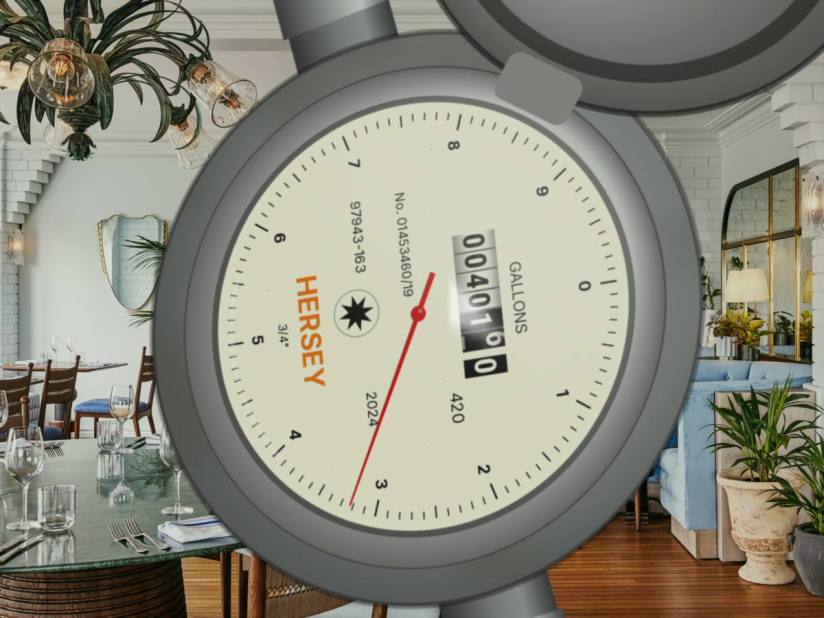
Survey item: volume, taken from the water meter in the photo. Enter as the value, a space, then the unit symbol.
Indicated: 40163.2 gal
